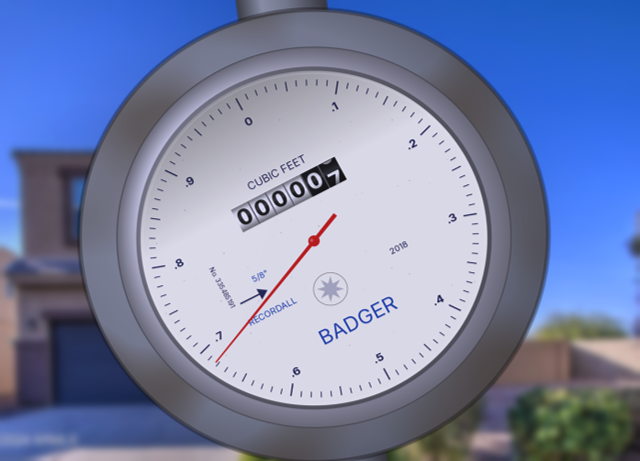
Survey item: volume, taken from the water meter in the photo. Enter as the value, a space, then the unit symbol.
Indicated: 6.68 ft³
